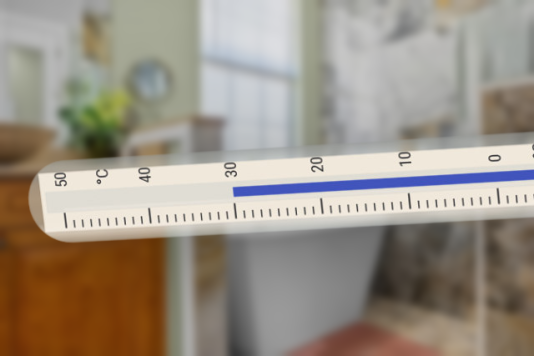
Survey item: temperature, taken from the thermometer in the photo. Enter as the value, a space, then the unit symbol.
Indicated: 30 °C
